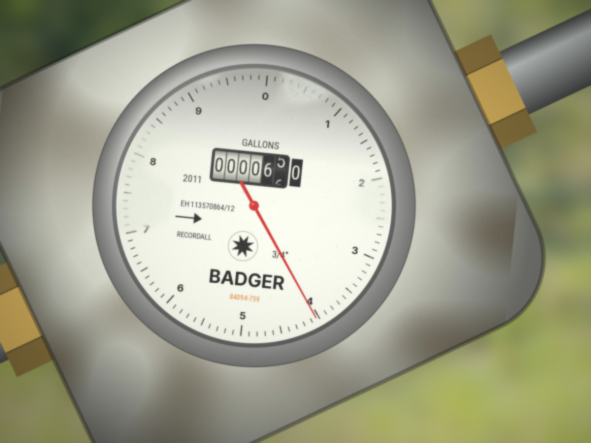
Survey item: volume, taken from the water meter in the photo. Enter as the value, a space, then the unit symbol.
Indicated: 654.0 gal
